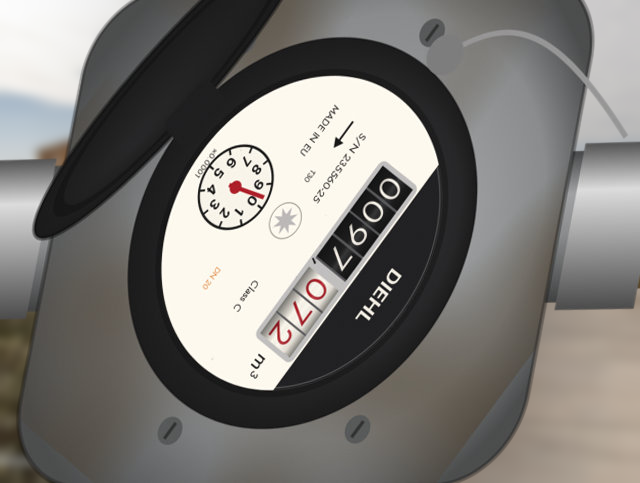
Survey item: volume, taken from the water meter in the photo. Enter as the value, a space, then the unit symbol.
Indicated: 97.0719 m³
